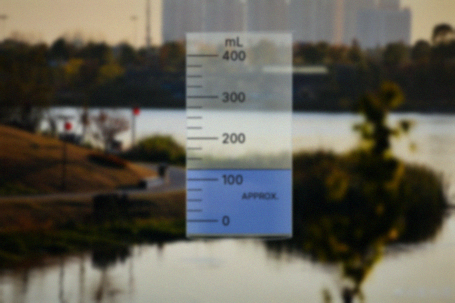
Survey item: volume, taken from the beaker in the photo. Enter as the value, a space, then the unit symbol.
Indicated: 125 mL
